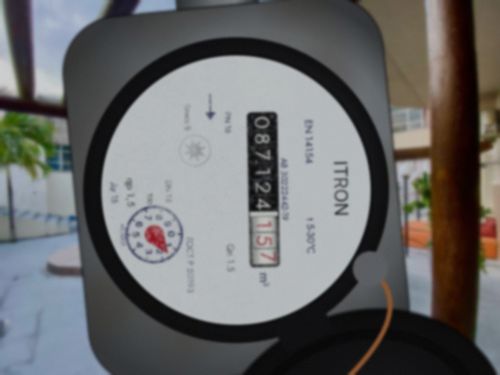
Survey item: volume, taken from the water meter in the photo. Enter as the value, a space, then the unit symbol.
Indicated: 87124.1571 m³
